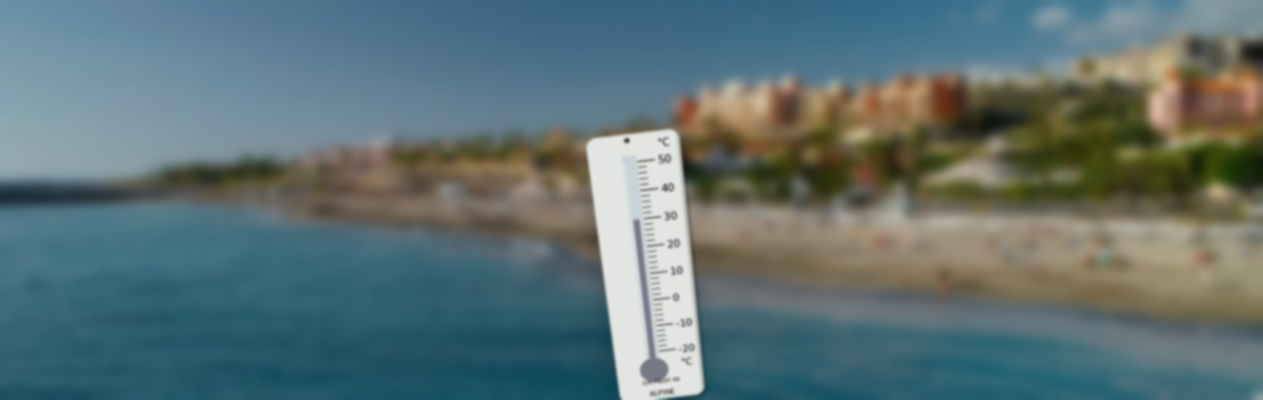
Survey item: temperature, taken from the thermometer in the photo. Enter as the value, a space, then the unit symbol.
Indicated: 30 °C
